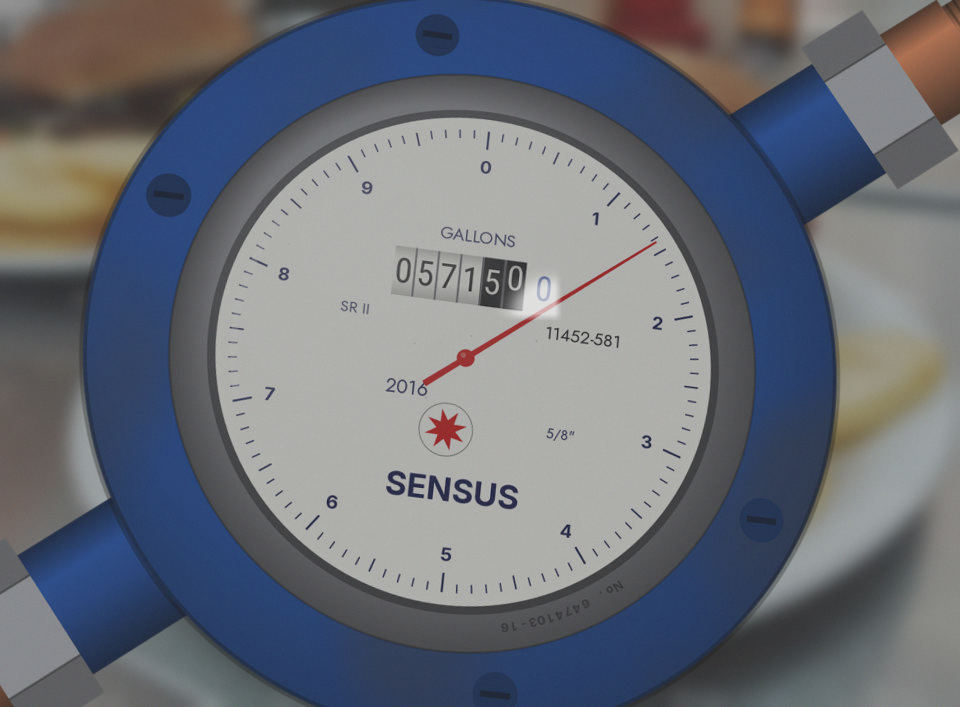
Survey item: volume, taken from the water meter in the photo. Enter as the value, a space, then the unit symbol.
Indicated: 571501.4 gal
